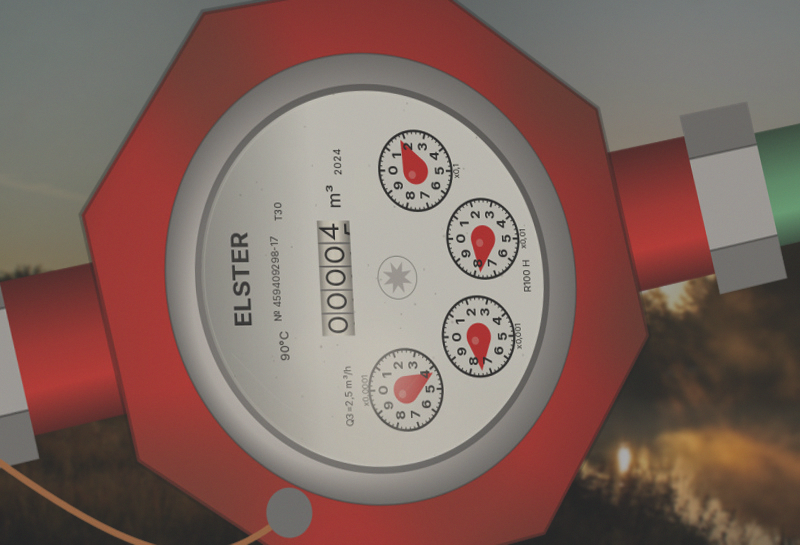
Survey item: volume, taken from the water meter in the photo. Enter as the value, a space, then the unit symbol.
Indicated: 4.1774 m³
